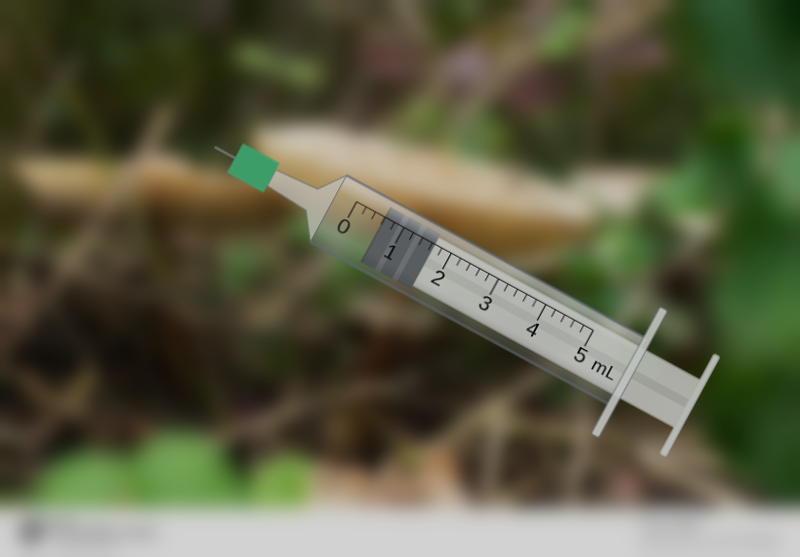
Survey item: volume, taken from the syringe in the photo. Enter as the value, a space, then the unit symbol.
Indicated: 0.6 mL
